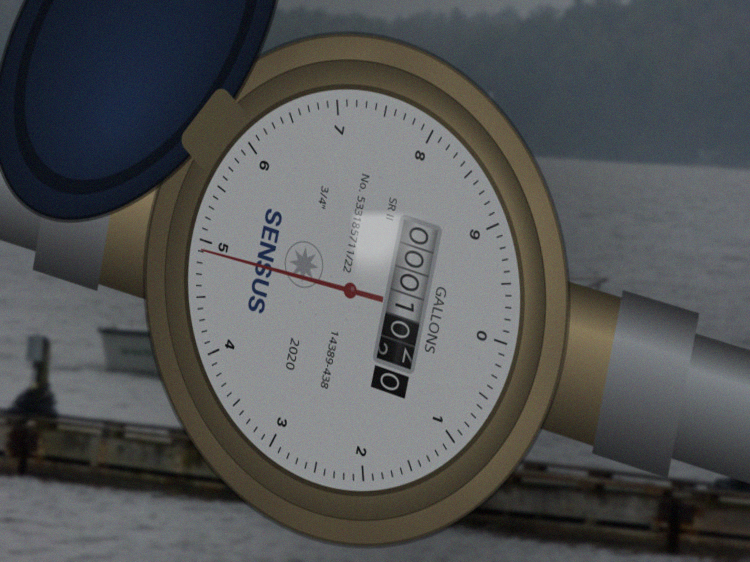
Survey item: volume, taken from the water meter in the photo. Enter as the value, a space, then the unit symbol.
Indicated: 1024.9 gal
